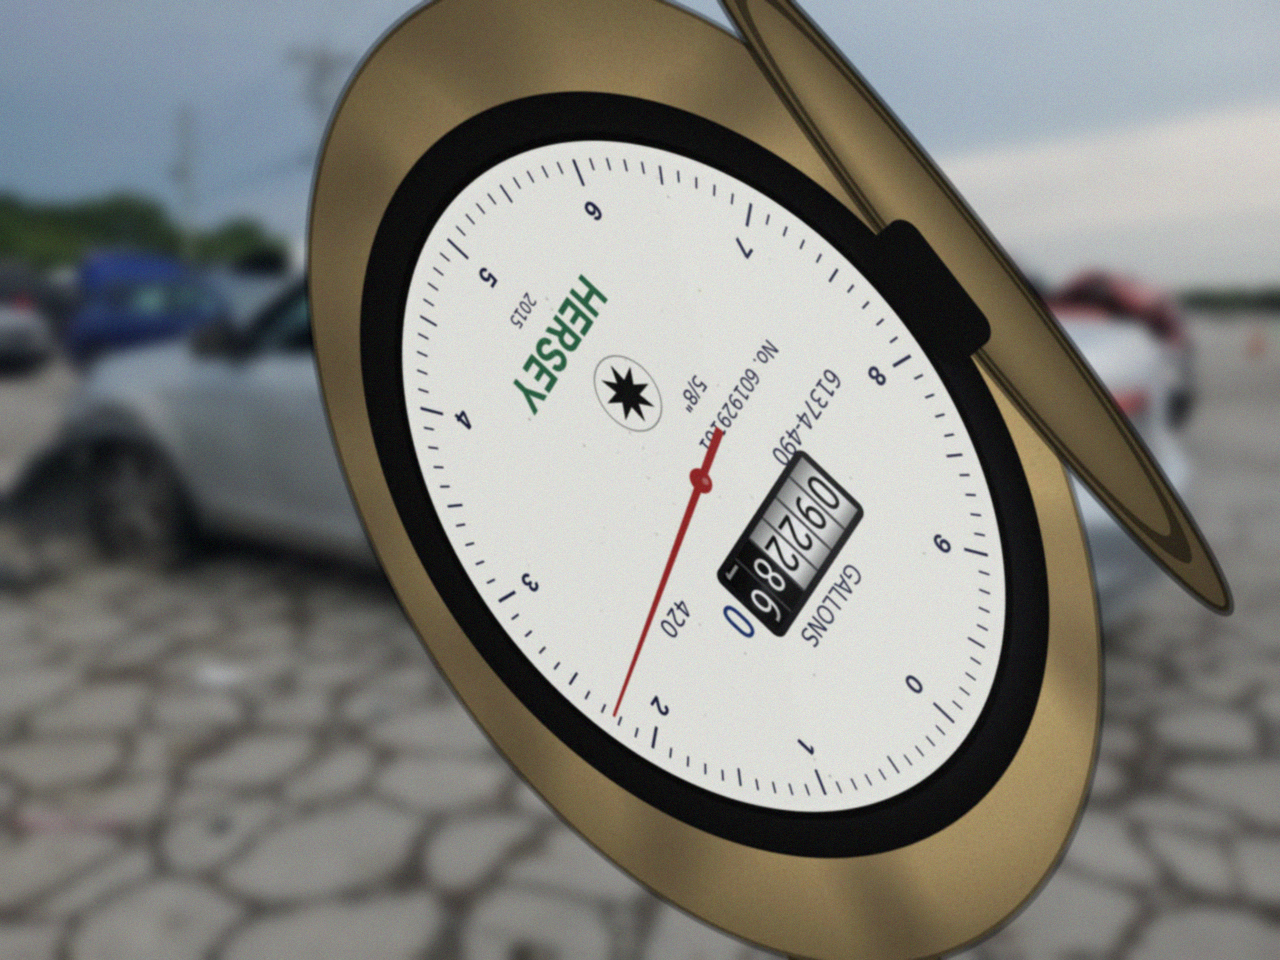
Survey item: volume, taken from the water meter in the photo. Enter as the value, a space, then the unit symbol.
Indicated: 922862.2 gal
